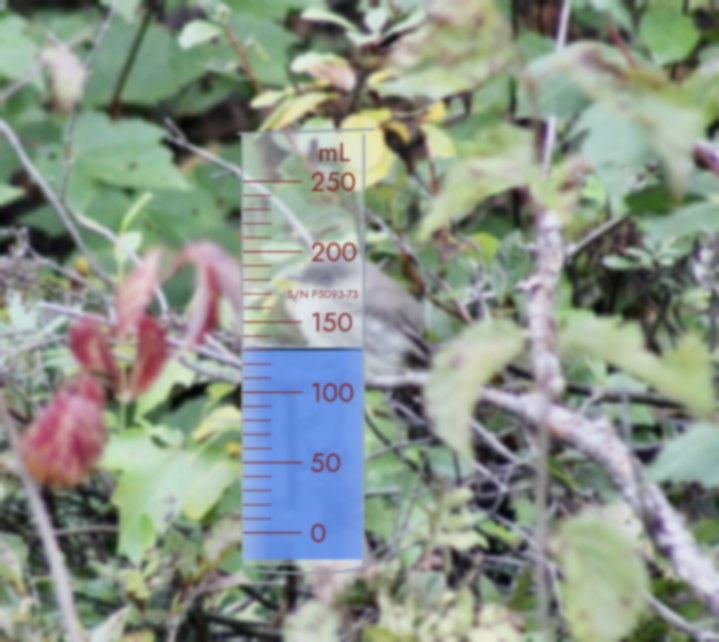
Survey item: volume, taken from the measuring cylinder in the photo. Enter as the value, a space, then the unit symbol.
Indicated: 130 mL
